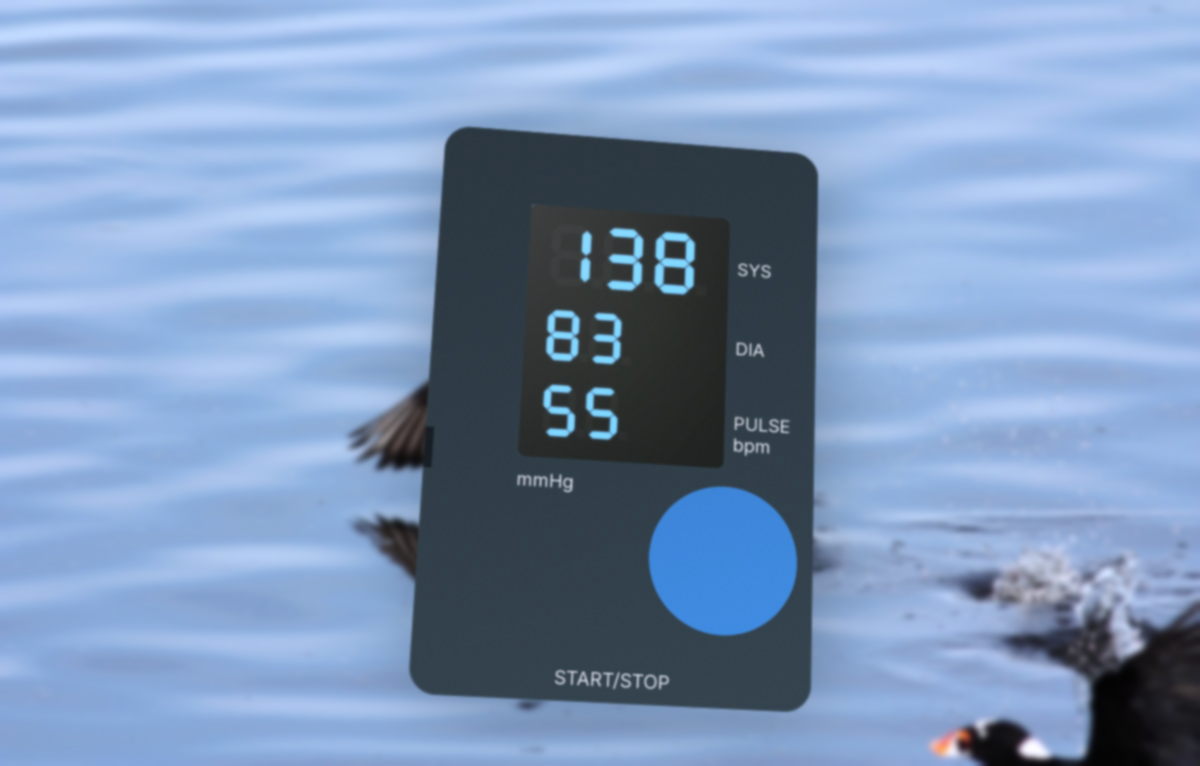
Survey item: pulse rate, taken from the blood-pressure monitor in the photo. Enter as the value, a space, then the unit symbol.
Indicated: 55 bpm
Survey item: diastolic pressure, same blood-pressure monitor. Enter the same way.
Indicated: 83 mmHg
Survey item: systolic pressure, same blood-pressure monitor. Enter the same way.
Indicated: 138 mmHg
